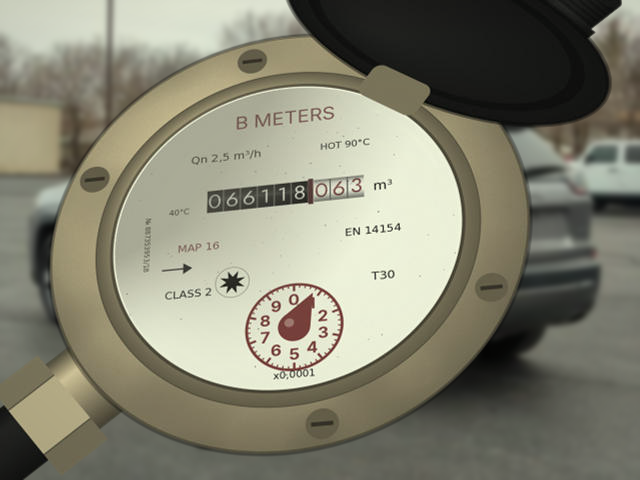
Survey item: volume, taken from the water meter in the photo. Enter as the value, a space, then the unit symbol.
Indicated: 66118.0630 m³
